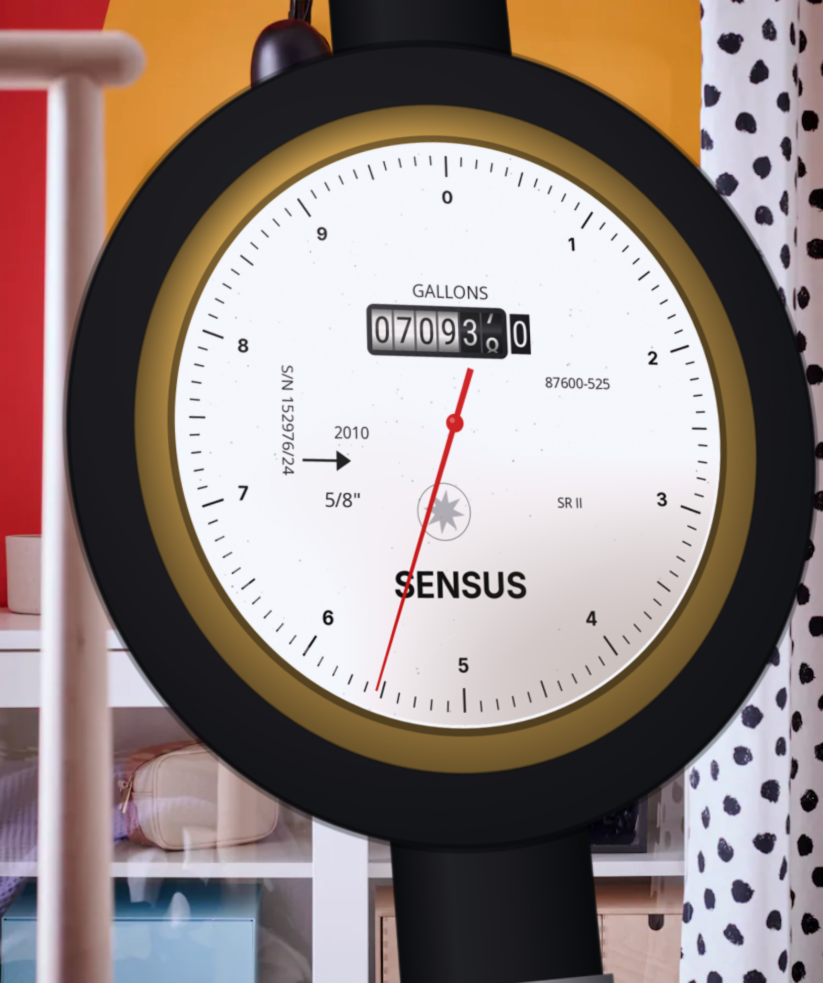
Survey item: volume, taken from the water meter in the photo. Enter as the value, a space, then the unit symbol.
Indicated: 709375.5 gal
